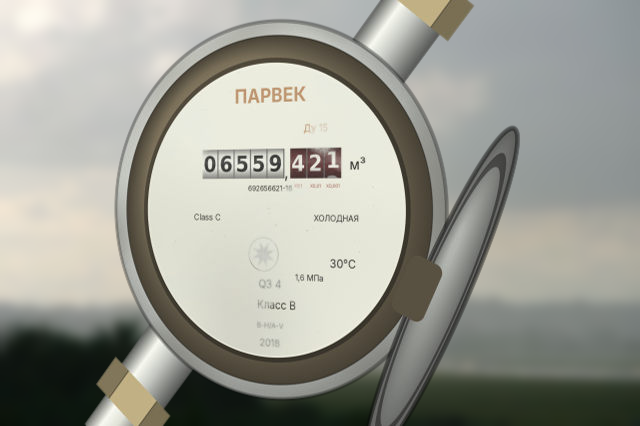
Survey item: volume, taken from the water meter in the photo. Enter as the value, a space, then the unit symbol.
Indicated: 6559.421 m³
